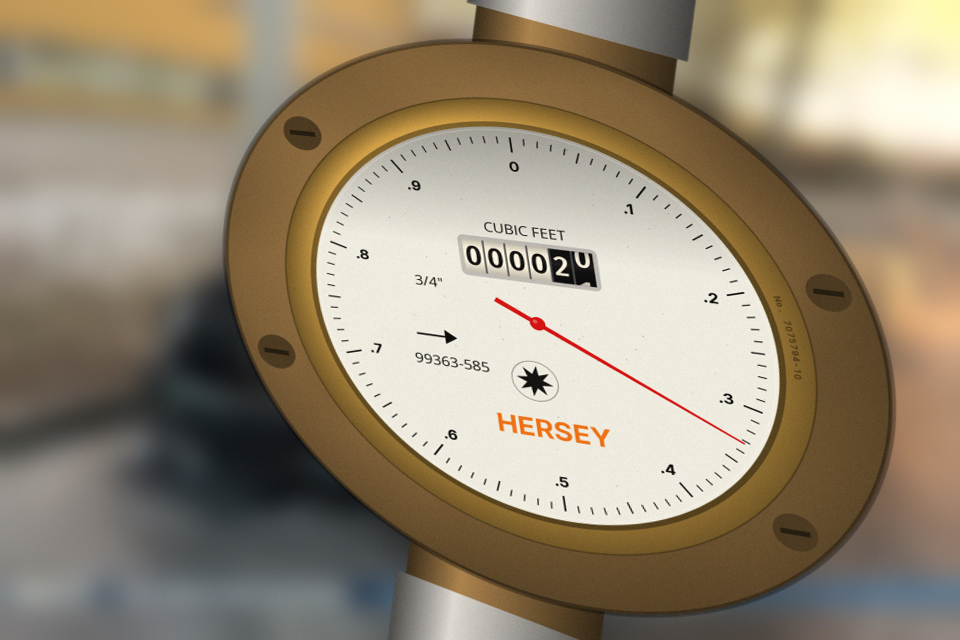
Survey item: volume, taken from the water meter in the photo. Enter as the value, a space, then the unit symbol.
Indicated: 20.33 ft³
